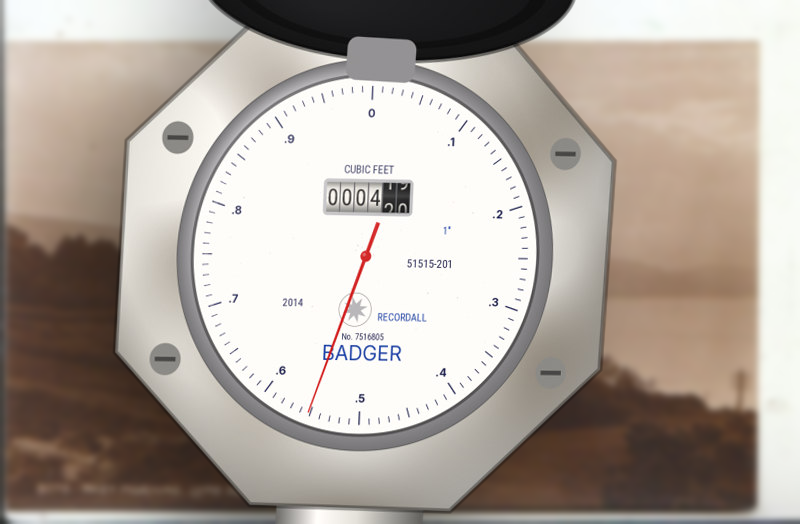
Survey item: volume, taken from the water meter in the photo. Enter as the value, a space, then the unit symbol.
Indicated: 419.55 ft³
